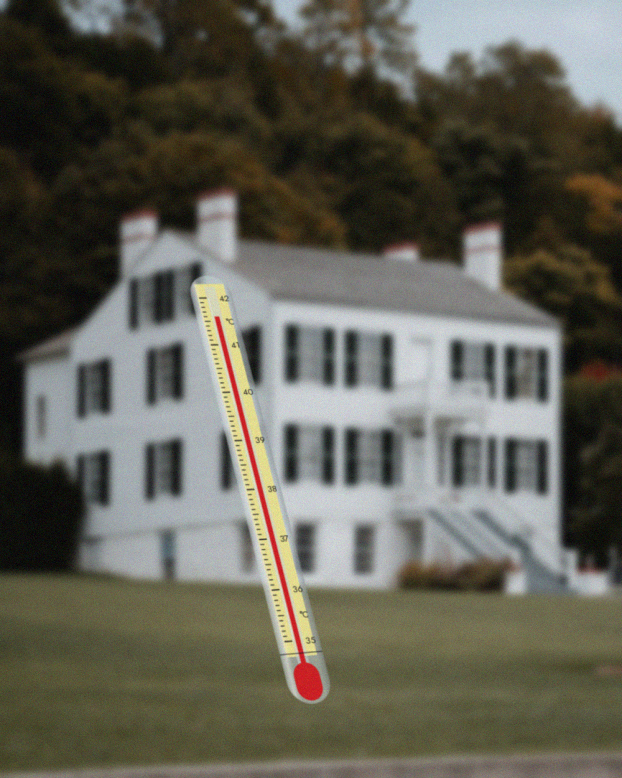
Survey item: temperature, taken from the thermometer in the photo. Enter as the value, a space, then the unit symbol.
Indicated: 41.6 °C
